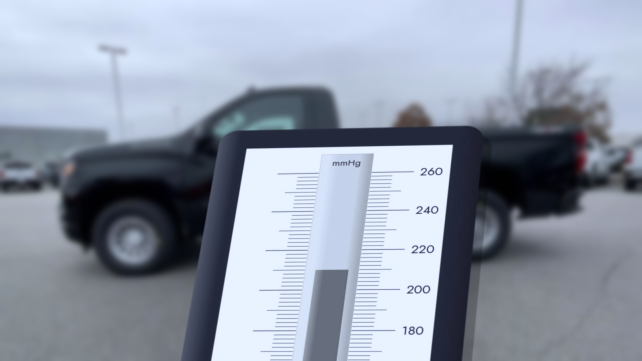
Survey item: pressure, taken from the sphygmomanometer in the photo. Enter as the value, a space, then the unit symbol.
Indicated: 210 mmHg
